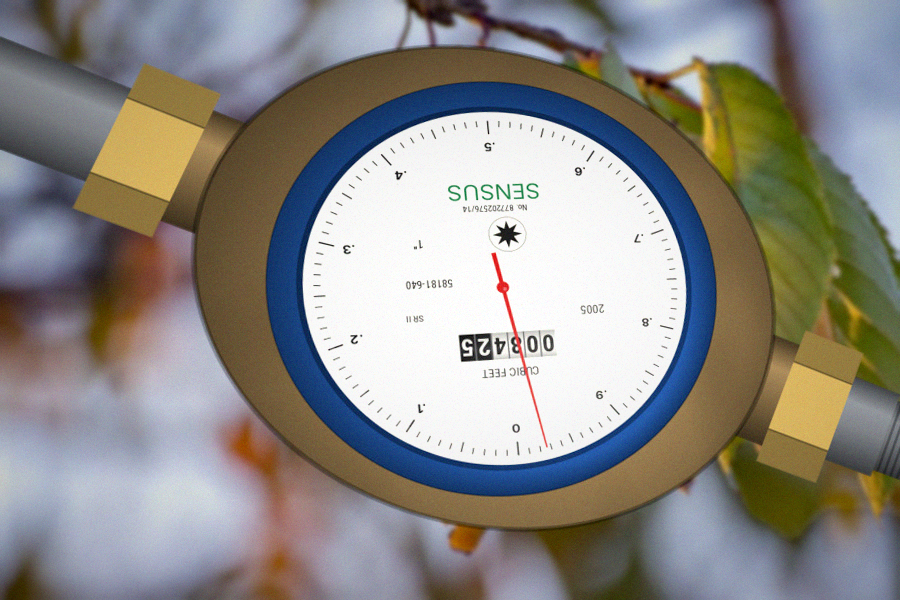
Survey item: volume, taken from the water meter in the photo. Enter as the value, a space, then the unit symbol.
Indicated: 8424.97 ft³
